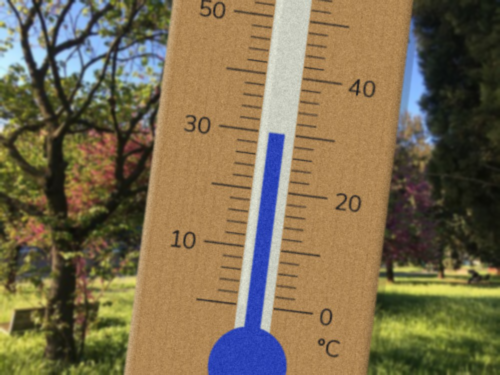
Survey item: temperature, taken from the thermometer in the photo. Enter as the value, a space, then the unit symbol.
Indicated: 30 °C
